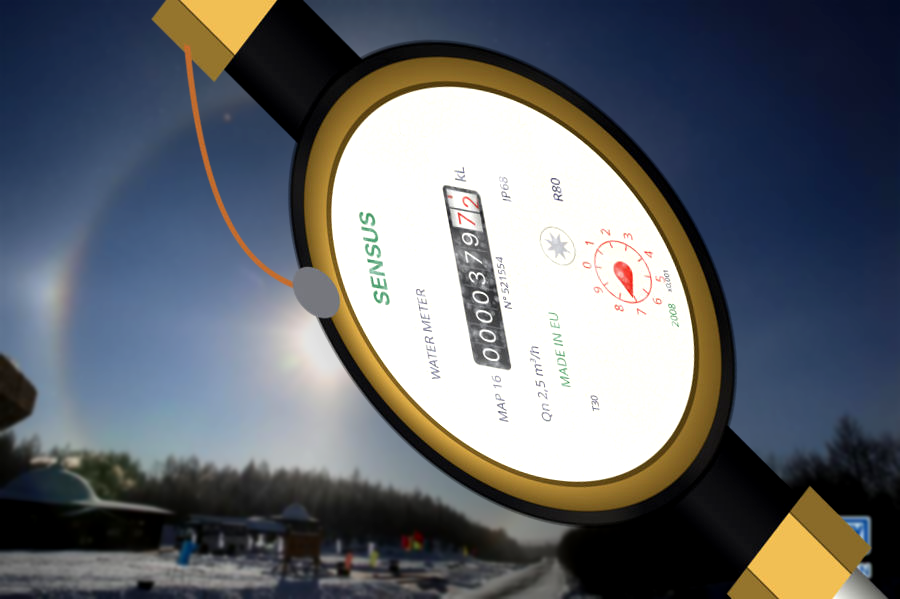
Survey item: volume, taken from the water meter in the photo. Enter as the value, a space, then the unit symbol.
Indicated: 379.717 kL
